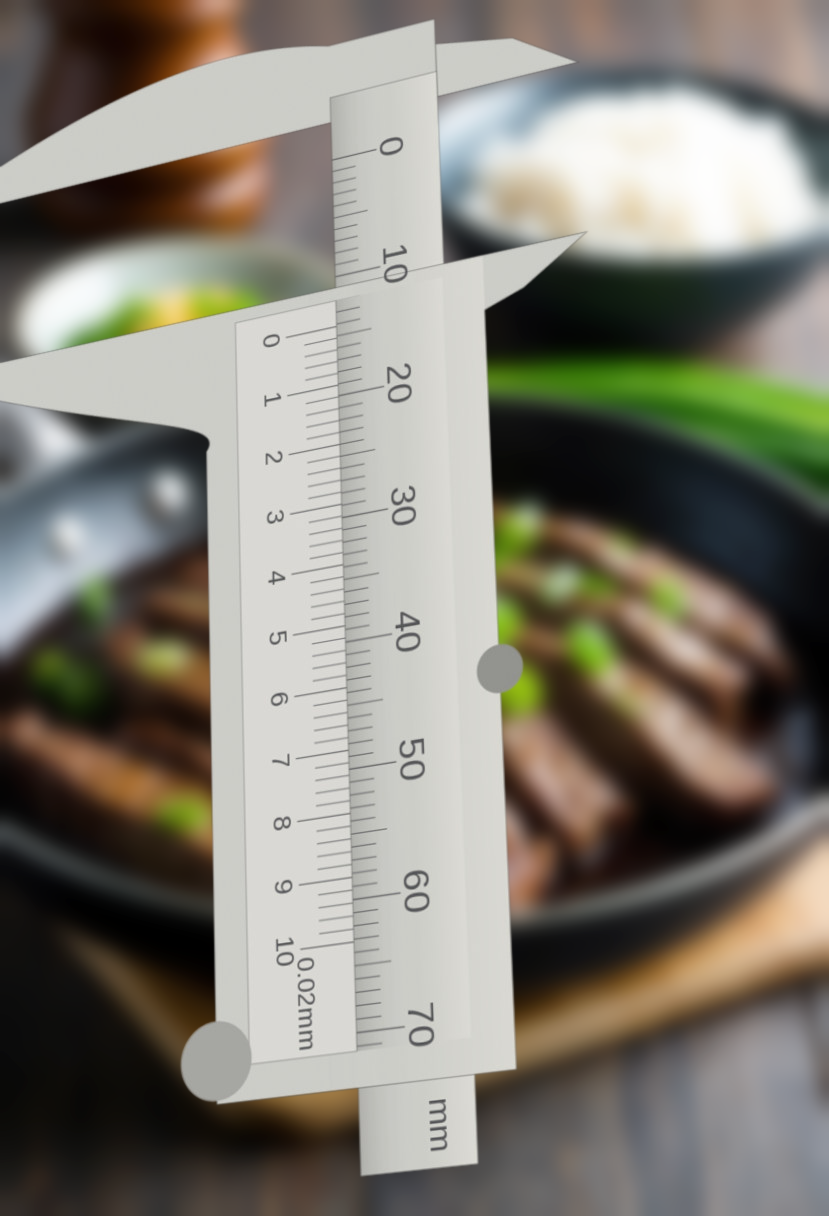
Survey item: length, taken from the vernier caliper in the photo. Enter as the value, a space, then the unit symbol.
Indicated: 14.2 mm
